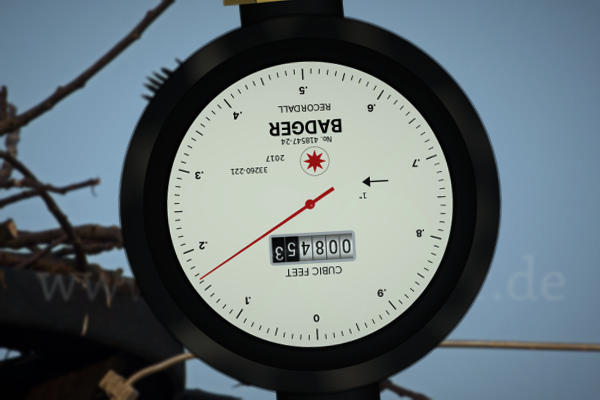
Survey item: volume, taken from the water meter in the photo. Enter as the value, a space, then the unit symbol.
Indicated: 8453.16 ft³
